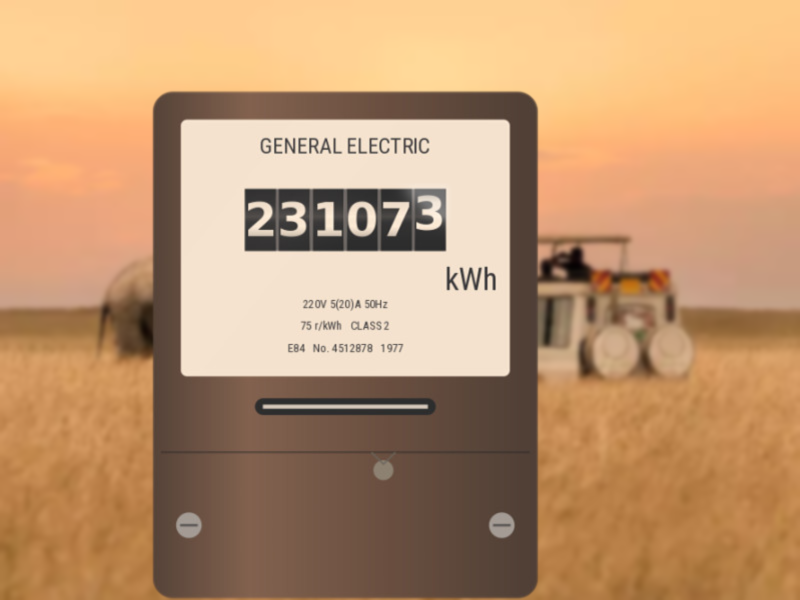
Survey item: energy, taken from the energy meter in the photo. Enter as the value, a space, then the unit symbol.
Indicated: 231073 kWh
